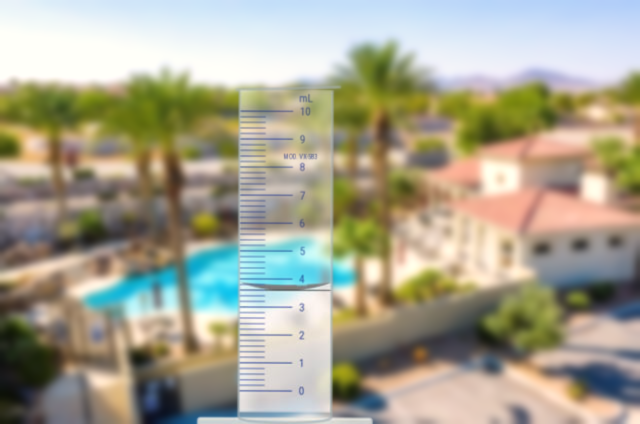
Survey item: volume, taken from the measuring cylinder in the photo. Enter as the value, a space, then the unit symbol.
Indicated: 3.6 mL
